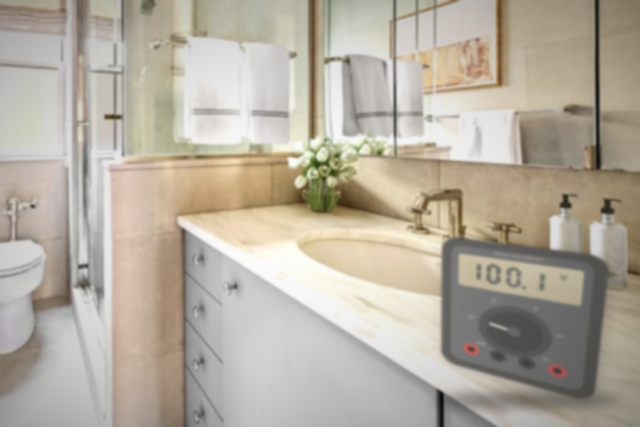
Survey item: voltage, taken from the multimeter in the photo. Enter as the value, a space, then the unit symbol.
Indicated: 100.1 V
